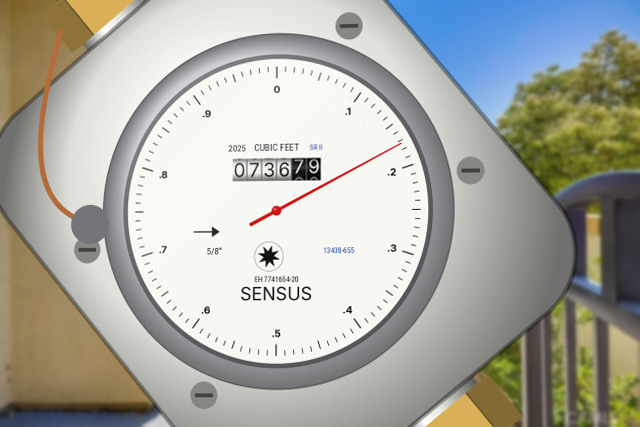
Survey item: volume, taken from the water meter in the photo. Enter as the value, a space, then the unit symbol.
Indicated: 73679.17 ft³
